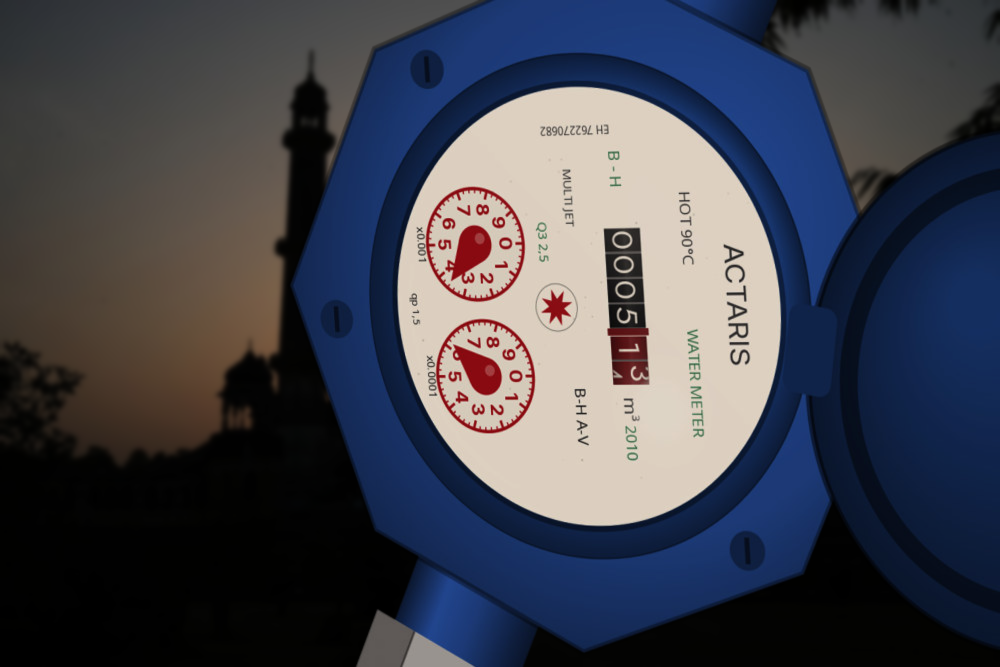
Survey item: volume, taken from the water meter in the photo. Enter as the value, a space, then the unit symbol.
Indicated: 5.1336 m³
